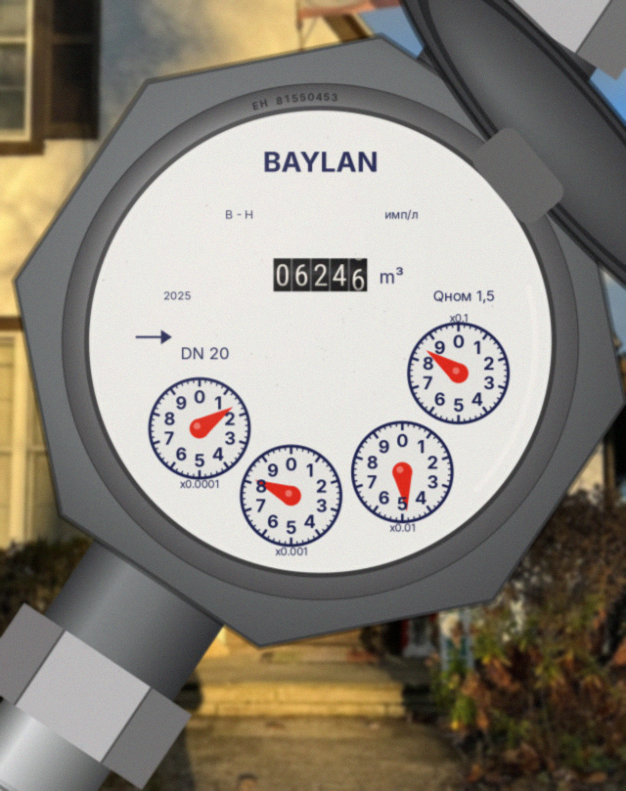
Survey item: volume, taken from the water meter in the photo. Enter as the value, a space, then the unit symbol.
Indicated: 6245.8481 m³
